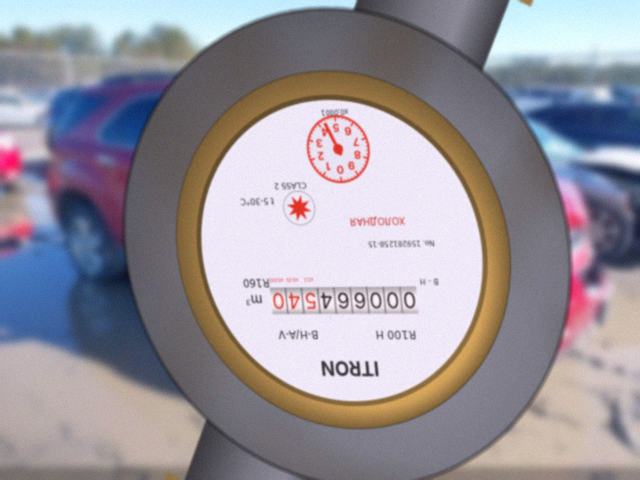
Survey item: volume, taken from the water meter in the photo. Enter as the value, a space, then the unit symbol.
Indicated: 664.5404 m³
